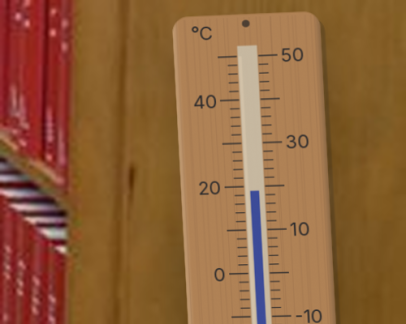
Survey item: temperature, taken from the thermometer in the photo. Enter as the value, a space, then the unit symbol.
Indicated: 19 °C
